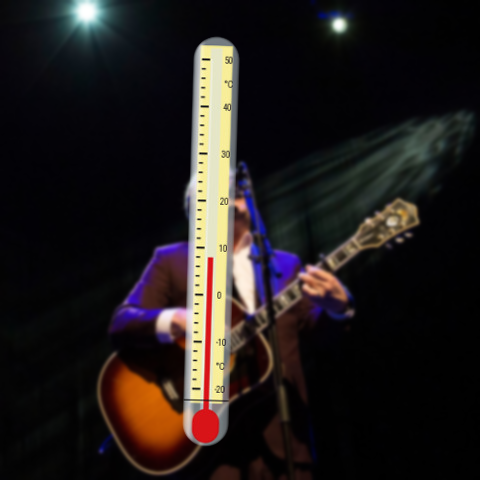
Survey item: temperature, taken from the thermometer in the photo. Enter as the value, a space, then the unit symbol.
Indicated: 8 °C
